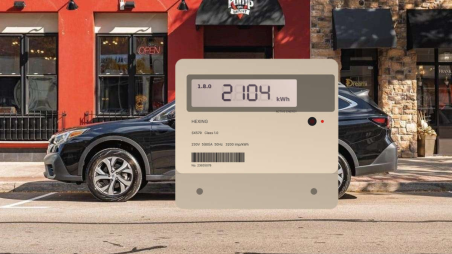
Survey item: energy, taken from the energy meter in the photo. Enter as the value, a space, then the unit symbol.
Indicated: 2104 kWh
